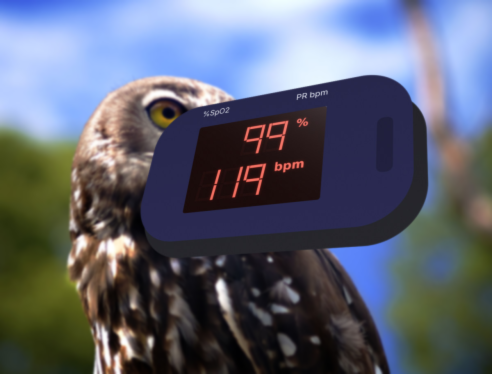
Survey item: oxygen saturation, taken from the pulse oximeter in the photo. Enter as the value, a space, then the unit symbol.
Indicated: 99 %
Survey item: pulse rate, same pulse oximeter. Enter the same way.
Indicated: 119 bpm
